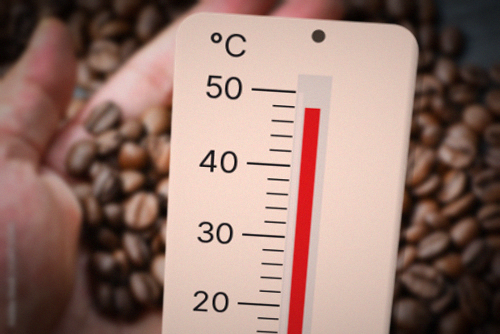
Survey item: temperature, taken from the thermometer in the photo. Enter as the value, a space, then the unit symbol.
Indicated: 48 °C
